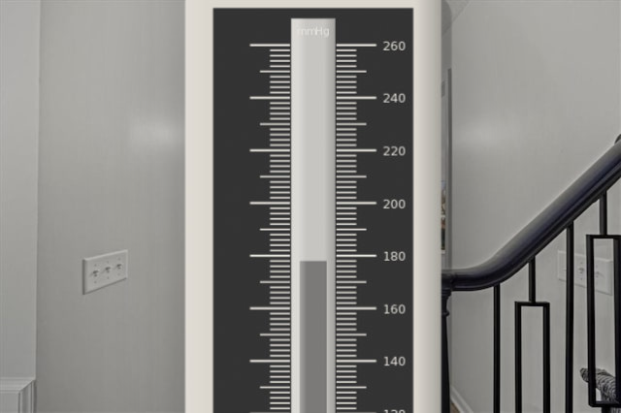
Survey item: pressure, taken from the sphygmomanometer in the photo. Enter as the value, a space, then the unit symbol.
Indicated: 178 mmHg
